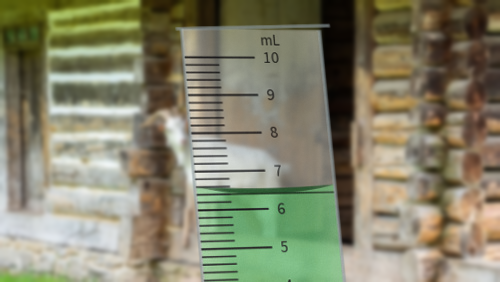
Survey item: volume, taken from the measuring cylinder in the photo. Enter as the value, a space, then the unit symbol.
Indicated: 6.4 mL
